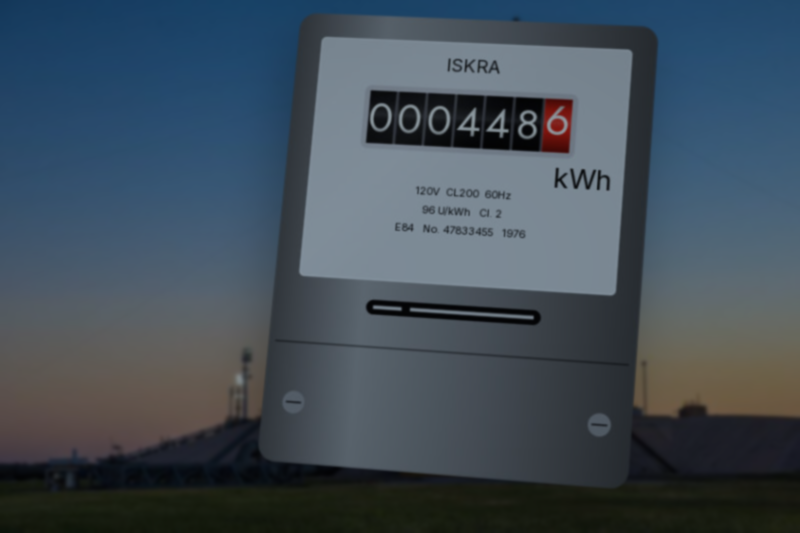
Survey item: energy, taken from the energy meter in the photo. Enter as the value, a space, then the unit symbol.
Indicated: 448.6 kWh
